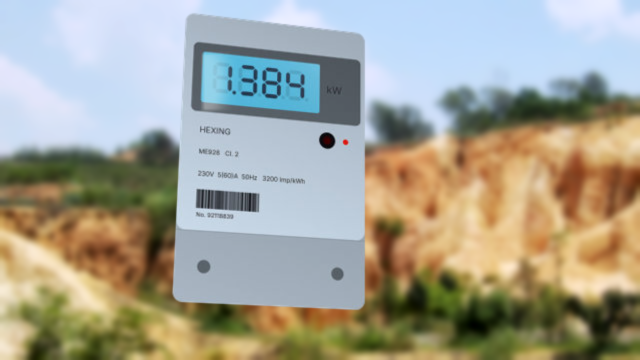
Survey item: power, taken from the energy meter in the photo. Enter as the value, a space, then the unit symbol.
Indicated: 1.384 kW
